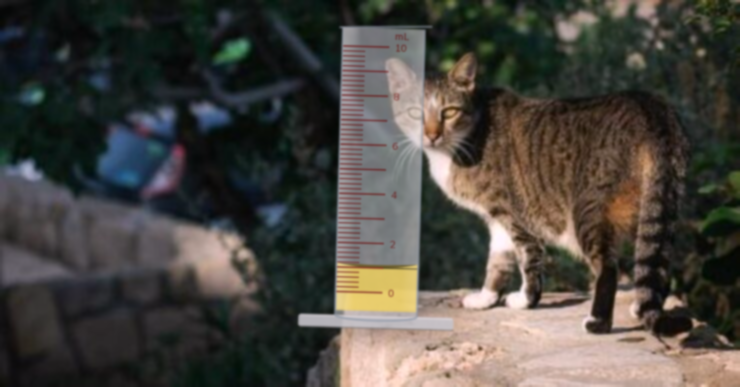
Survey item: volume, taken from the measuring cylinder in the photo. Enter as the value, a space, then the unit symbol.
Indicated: 1 mL
